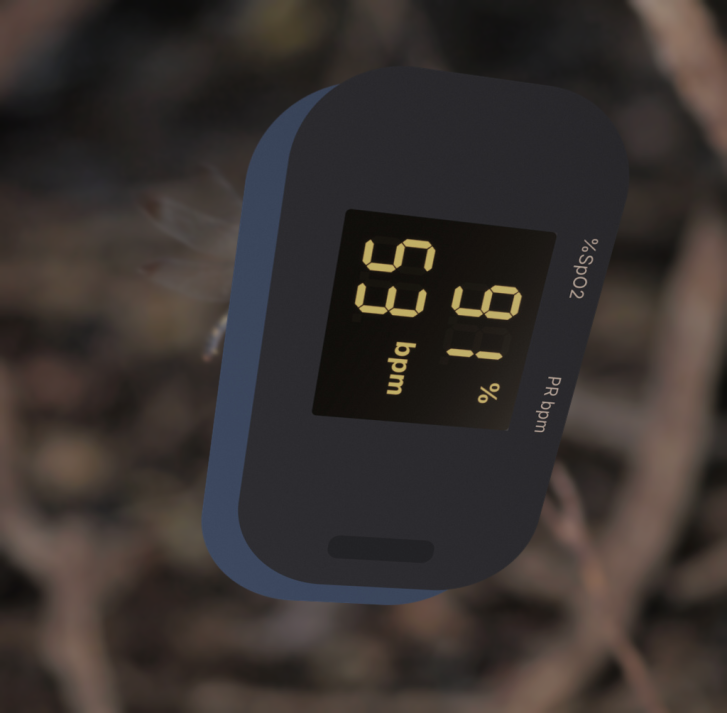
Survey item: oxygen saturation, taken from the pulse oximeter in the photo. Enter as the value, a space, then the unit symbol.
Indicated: 91 %
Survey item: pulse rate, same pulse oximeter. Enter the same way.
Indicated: 53 bpm
